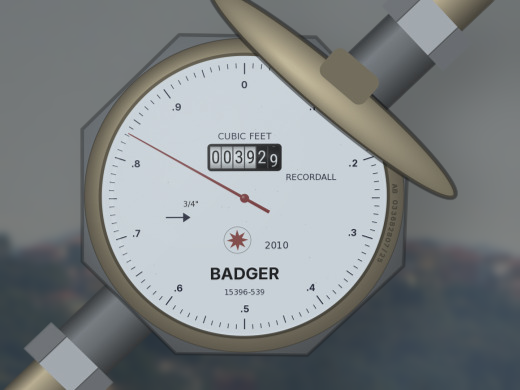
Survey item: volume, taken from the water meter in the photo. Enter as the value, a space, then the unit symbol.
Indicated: 3928.83 ft³
